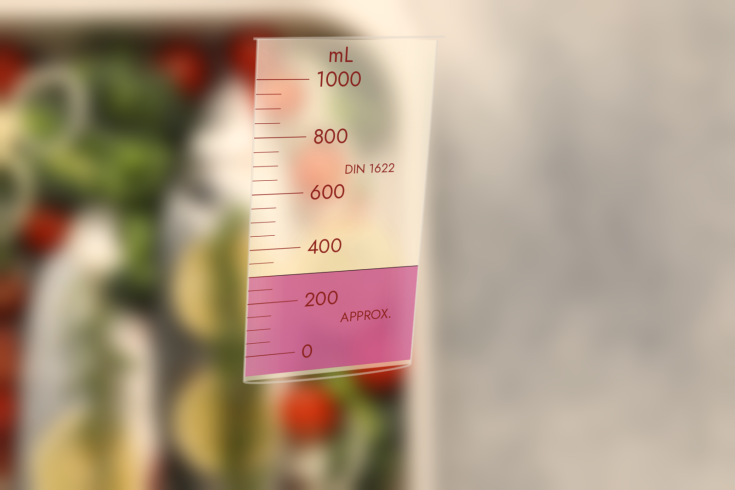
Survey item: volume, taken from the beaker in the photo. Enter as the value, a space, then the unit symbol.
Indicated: 300 mL
